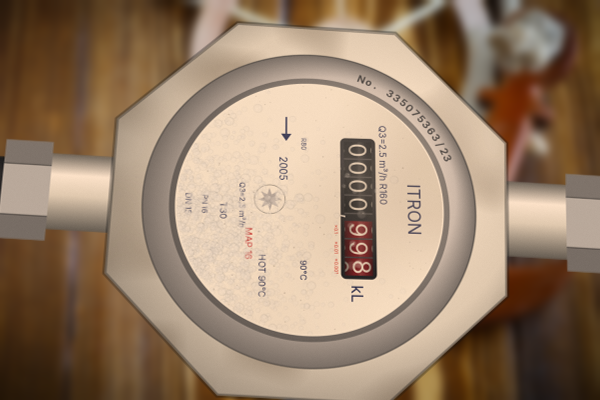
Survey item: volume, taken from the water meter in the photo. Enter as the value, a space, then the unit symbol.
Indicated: 0.998 kL
